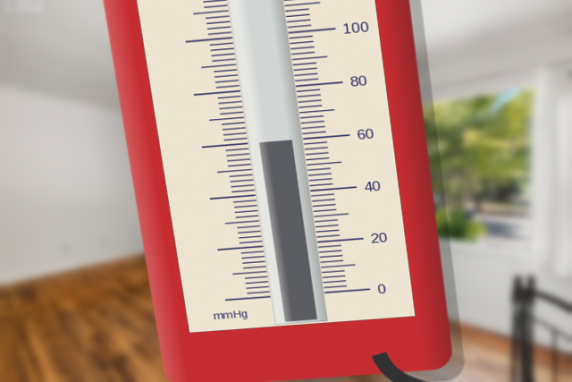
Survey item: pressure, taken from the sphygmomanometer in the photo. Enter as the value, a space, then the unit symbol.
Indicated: 60 mmHg
